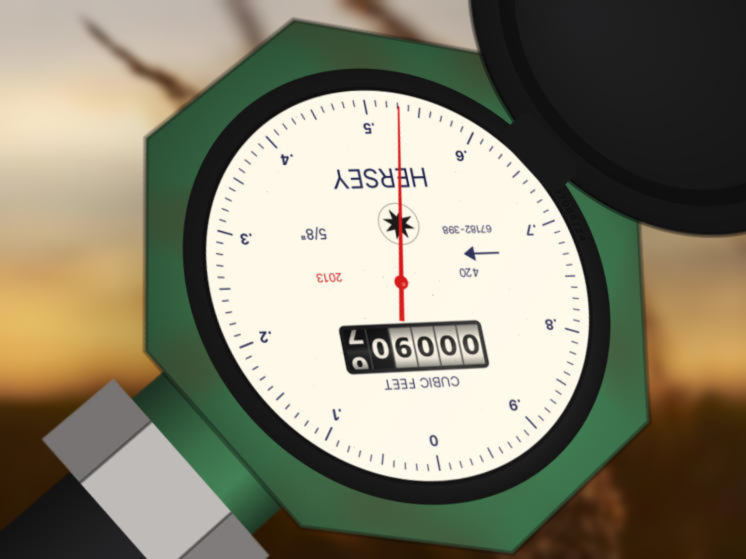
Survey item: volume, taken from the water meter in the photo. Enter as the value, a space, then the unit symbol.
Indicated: 906.53 ft³
